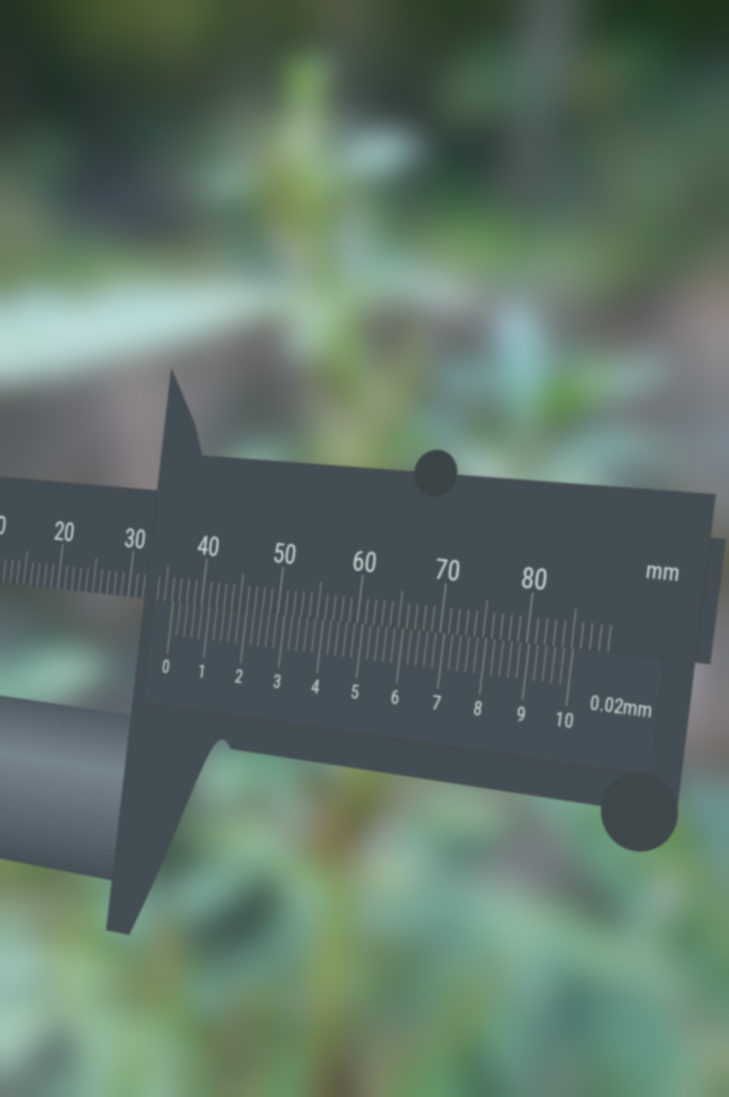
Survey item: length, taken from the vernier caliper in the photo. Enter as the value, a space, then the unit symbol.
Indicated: 36.2 mm
